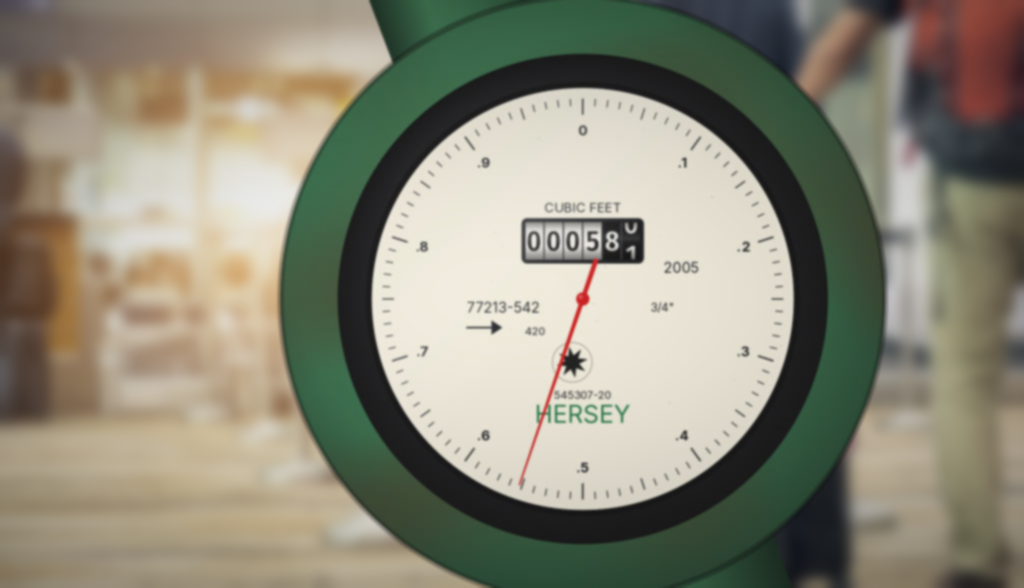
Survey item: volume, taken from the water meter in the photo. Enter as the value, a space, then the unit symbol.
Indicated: 580.55 ft³
